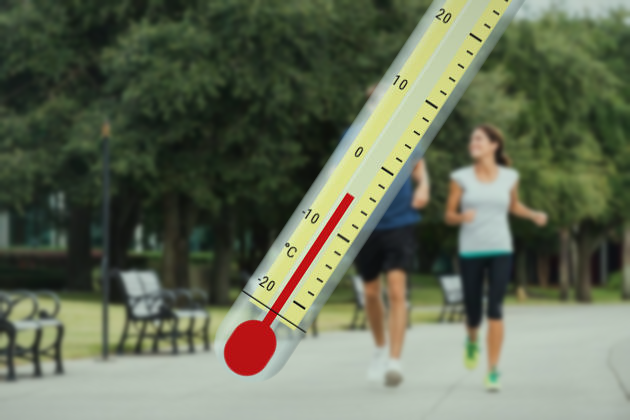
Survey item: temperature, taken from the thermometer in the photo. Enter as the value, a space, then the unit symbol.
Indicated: -5 °C
